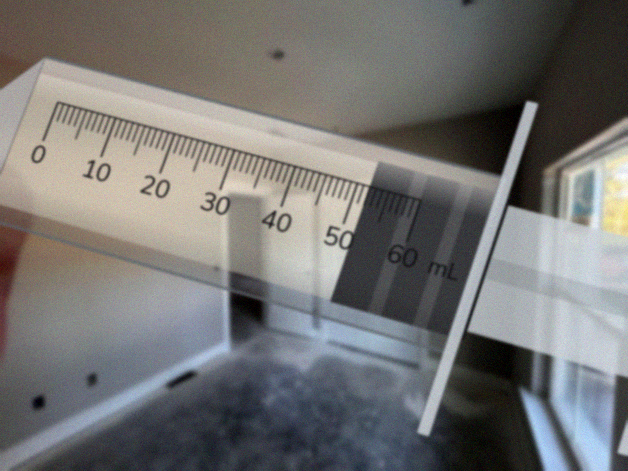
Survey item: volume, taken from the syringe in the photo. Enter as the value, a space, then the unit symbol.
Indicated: 52 mL
